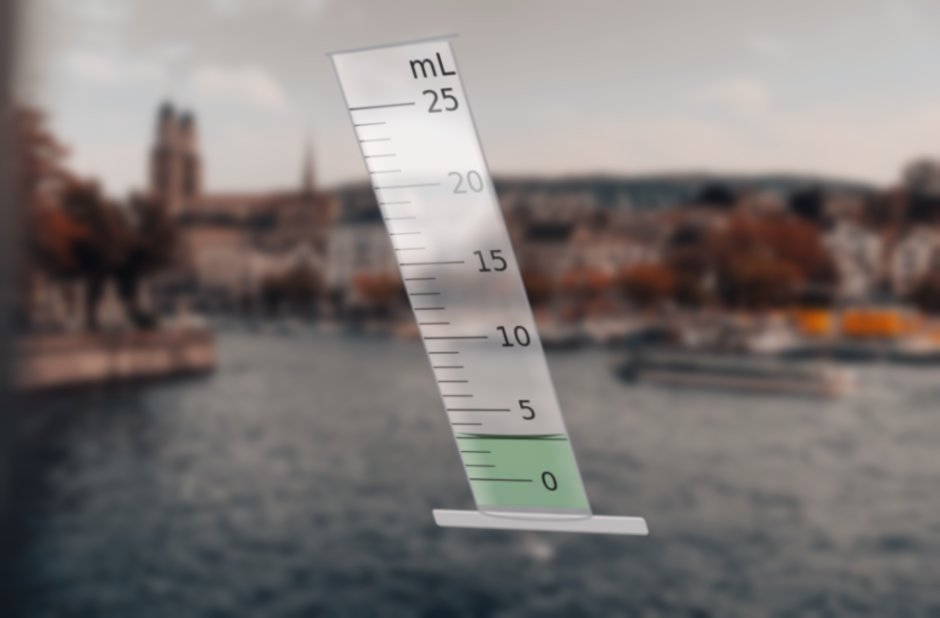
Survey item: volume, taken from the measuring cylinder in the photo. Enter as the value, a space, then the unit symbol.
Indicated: 3 mL
